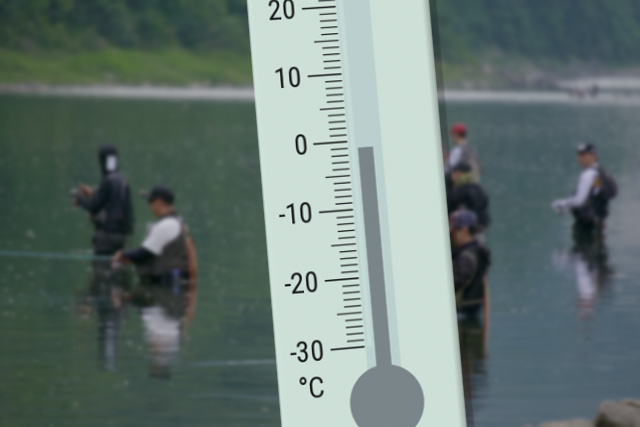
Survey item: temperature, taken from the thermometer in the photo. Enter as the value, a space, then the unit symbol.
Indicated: -1 °C
